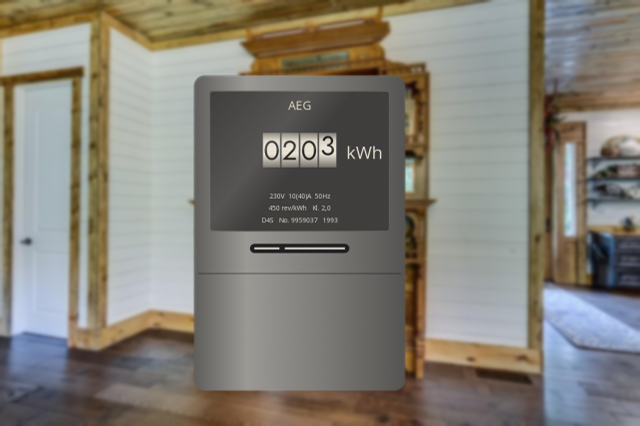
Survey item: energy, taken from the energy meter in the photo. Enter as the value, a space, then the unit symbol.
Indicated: 203 kWh
